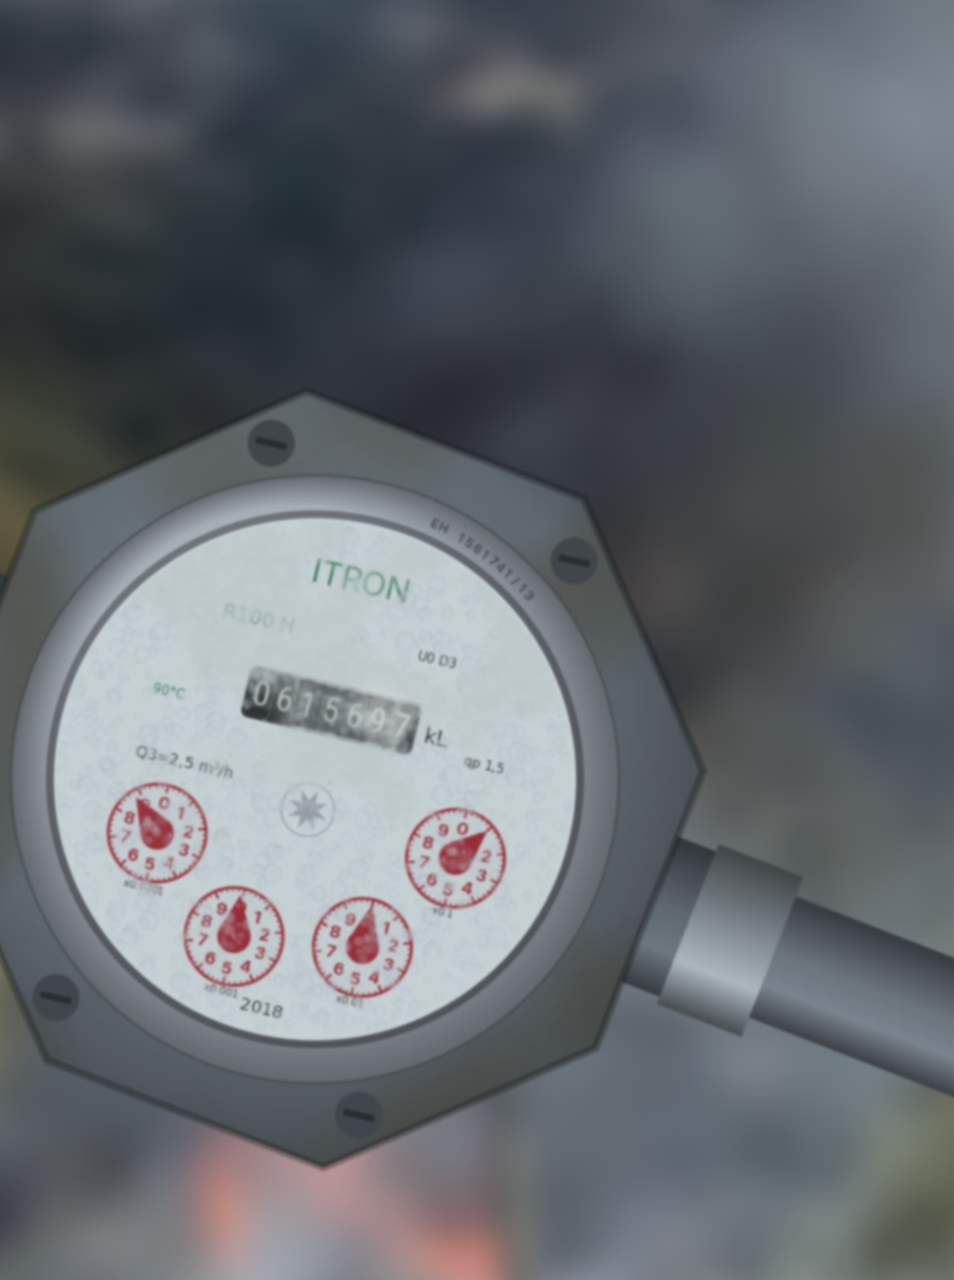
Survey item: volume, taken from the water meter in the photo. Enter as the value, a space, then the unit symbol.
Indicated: 615697.0998 kL
